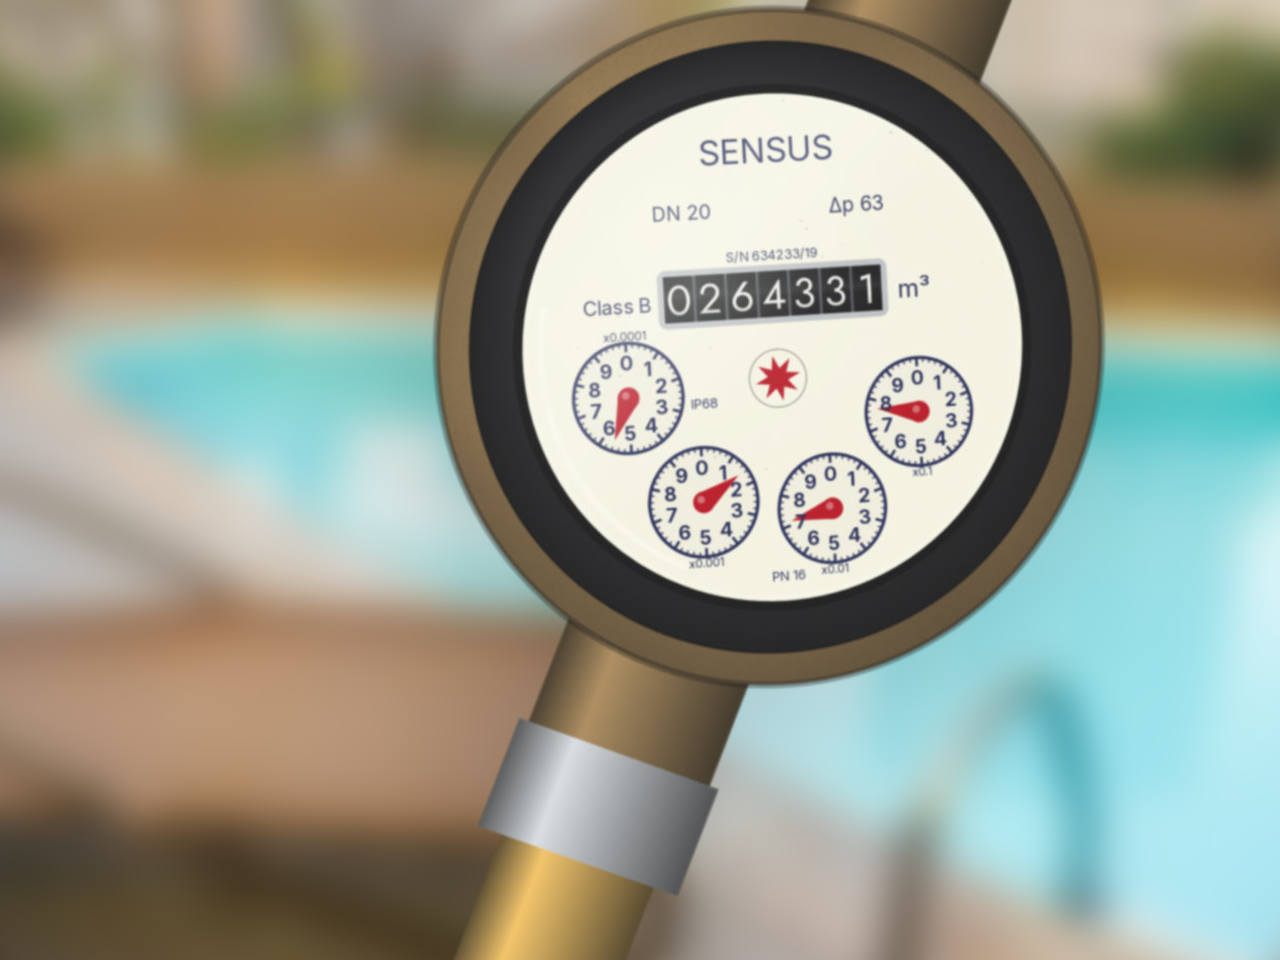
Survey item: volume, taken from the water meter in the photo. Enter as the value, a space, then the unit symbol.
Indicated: 264331.7715 m³
